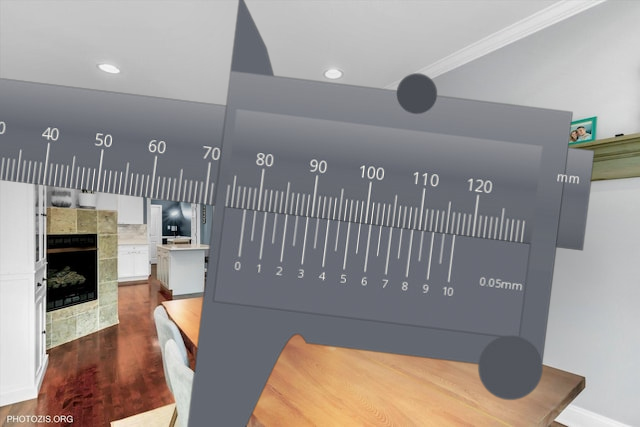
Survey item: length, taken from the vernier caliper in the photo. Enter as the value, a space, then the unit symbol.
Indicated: 77.5 mm
